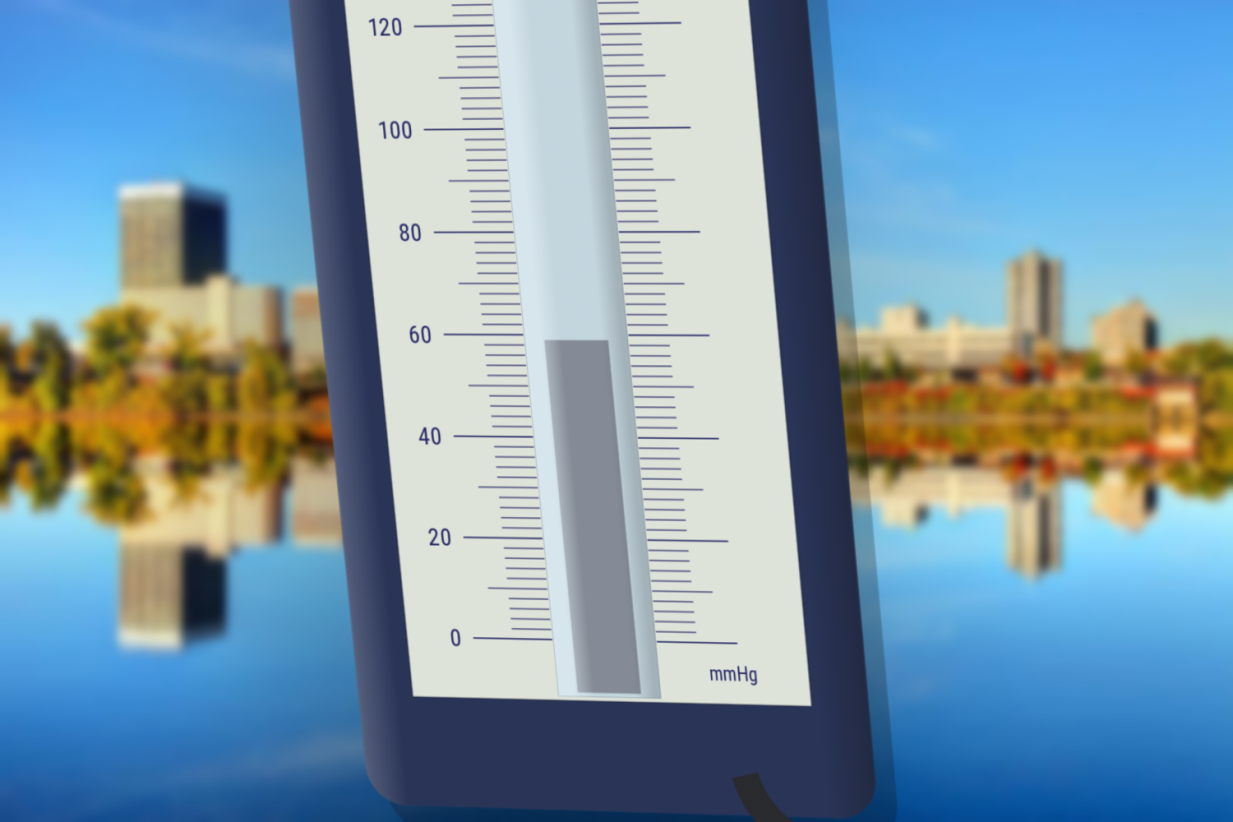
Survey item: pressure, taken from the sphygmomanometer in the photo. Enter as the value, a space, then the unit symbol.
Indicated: 59 mmHg
